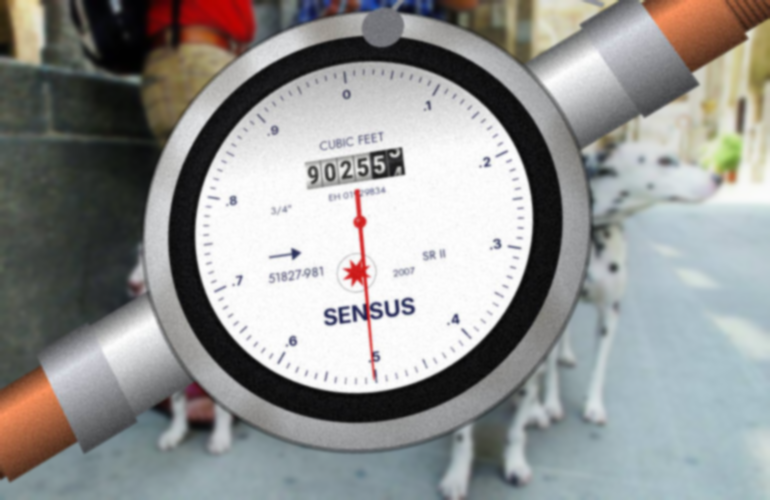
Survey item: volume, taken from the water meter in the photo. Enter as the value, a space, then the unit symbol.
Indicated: 902553.50 ft³
